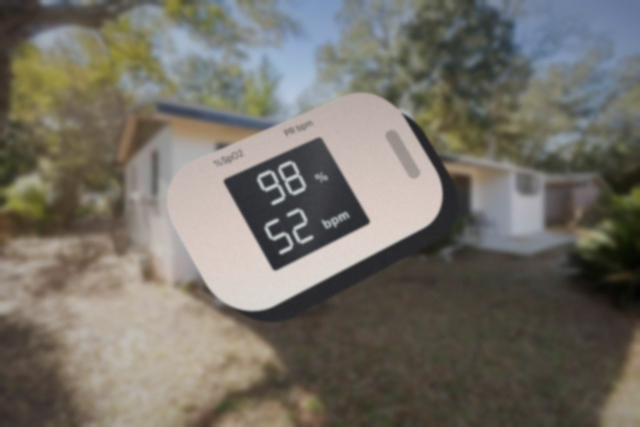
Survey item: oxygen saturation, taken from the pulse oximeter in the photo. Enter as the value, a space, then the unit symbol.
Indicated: 98 %
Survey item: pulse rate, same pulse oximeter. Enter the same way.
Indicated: 52 bpm
